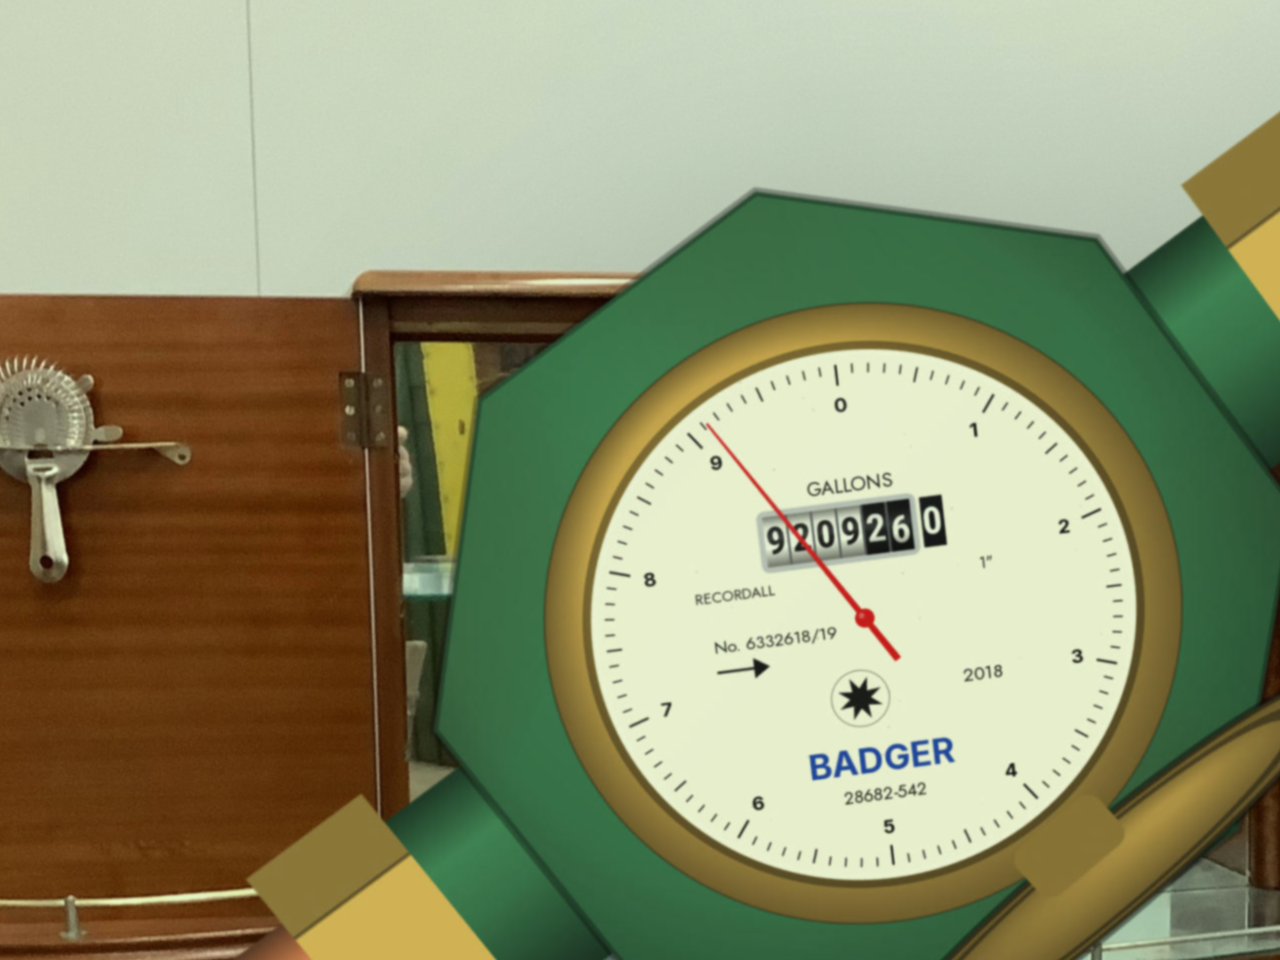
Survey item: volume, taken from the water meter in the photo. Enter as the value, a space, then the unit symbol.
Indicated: 9209259.1 gal
